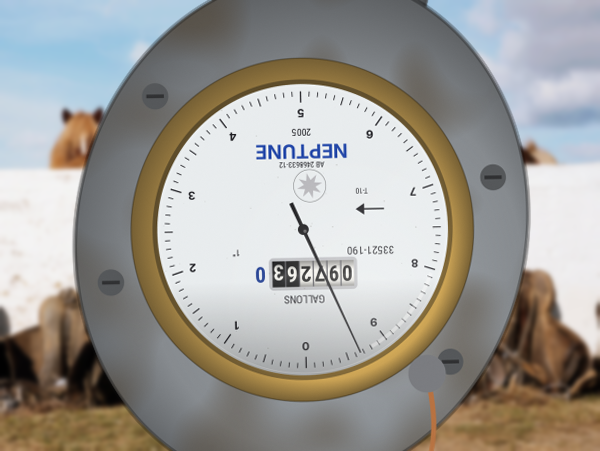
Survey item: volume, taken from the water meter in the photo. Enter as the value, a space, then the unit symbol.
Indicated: 972629.3 gal
